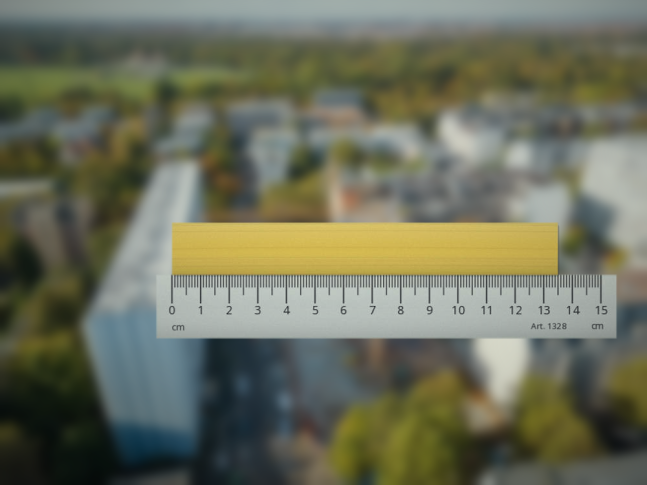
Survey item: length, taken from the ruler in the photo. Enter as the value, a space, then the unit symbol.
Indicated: 13.5 cm
